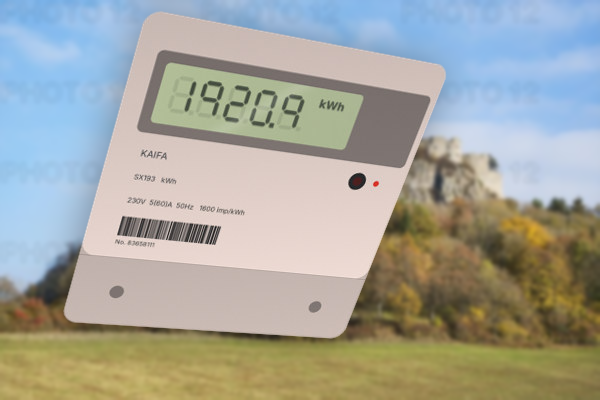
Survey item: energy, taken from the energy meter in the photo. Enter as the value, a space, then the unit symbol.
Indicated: 1920.9 kWh
